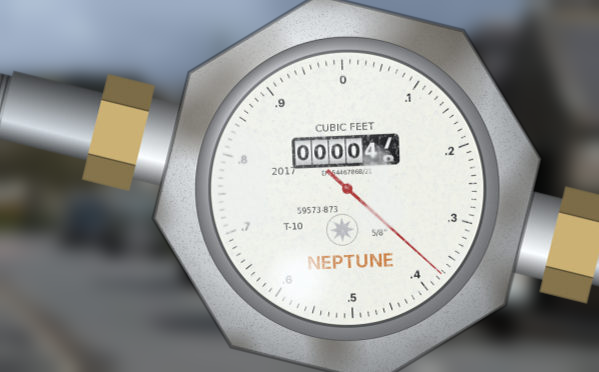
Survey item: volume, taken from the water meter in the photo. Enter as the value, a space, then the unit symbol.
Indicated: 47.37 ft³
